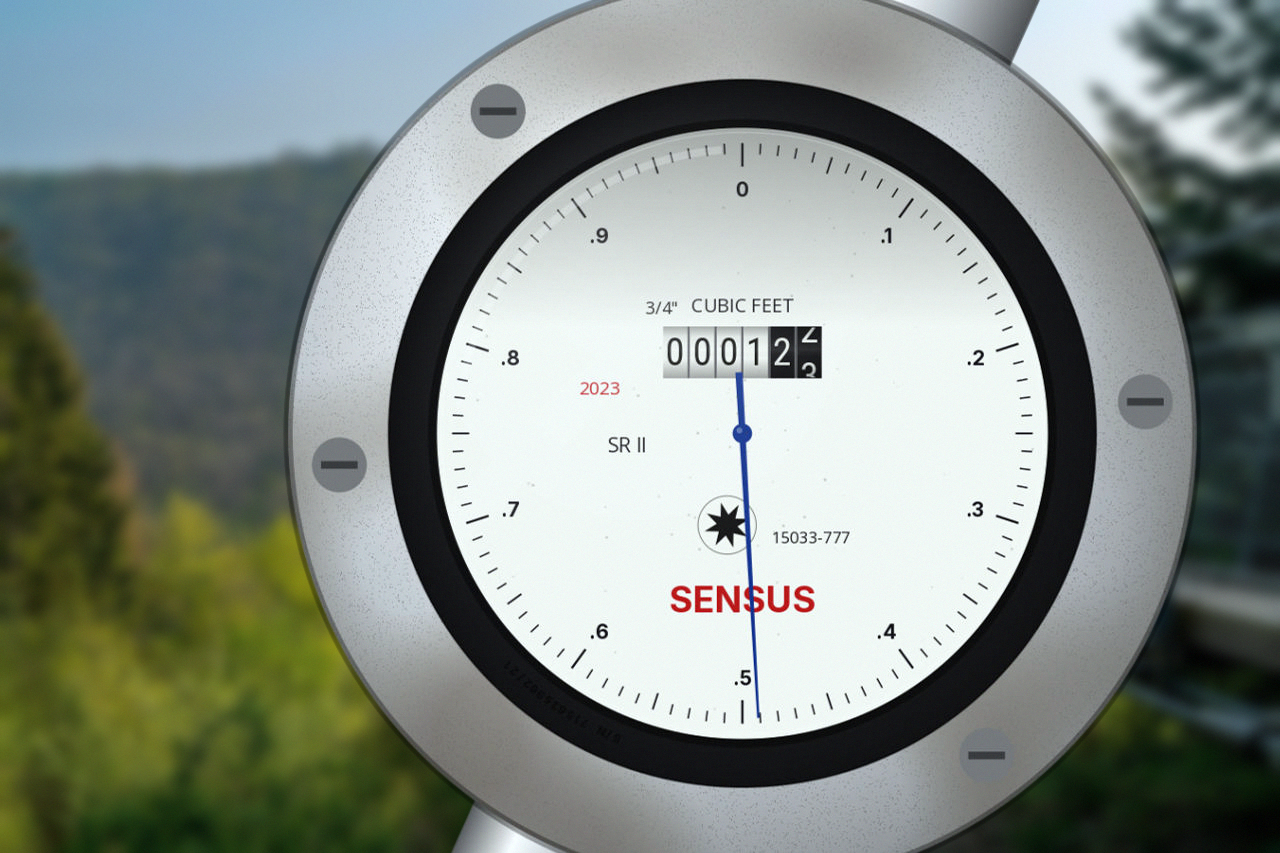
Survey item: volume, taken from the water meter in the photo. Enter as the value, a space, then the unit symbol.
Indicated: 122.49 ft³
